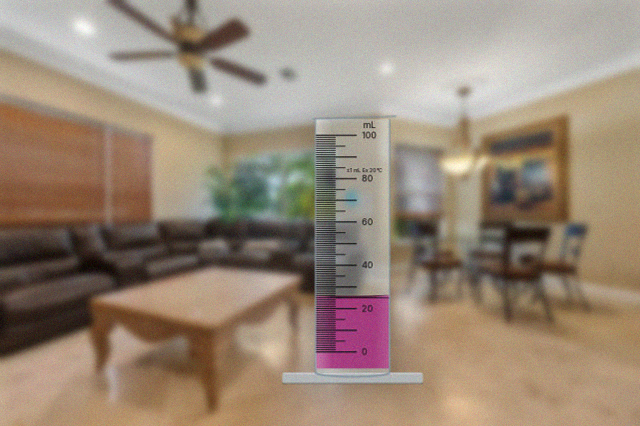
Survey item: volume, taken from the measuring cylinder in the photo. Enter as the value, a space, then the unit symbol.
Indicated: 25 mL
